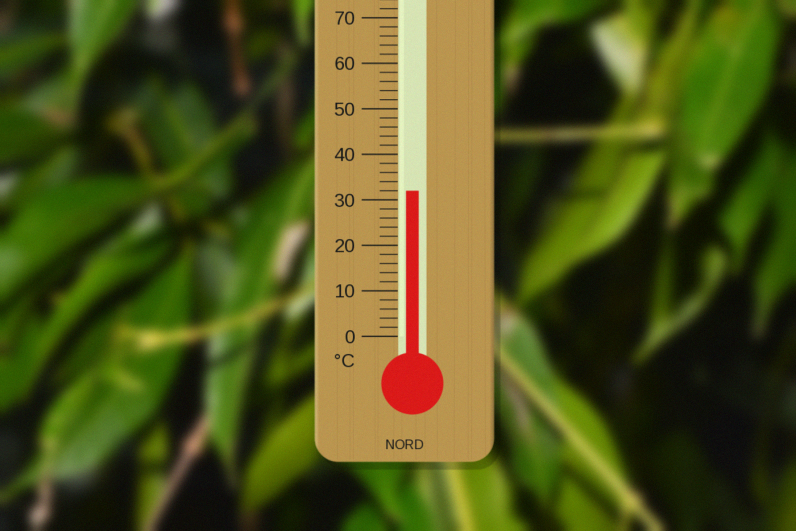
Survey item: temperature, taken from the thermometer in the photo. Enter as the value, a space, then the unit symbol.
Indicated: 32 °C
